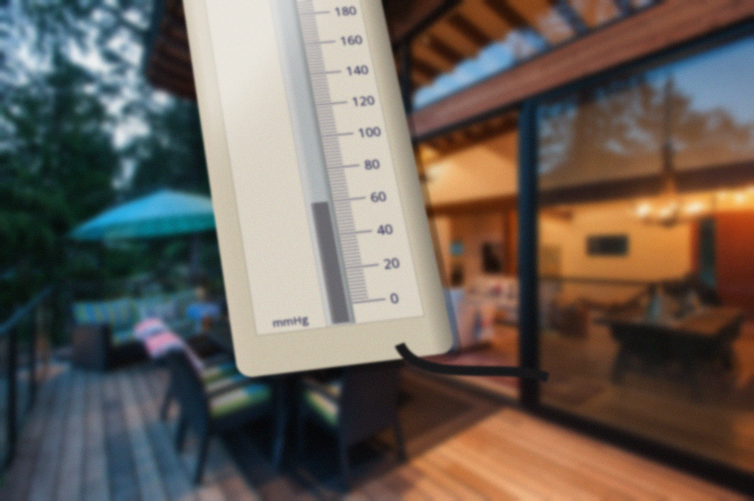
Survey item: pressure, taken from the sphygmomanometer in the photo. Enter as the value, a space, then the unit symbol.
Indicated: 60 mmHg
